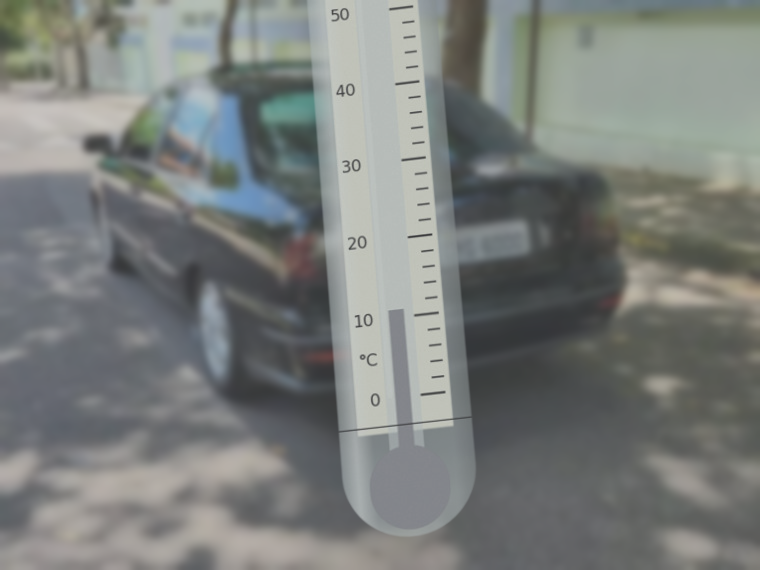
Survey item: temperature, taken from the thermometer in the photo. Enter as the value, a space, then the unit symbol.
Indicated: 11 °C
